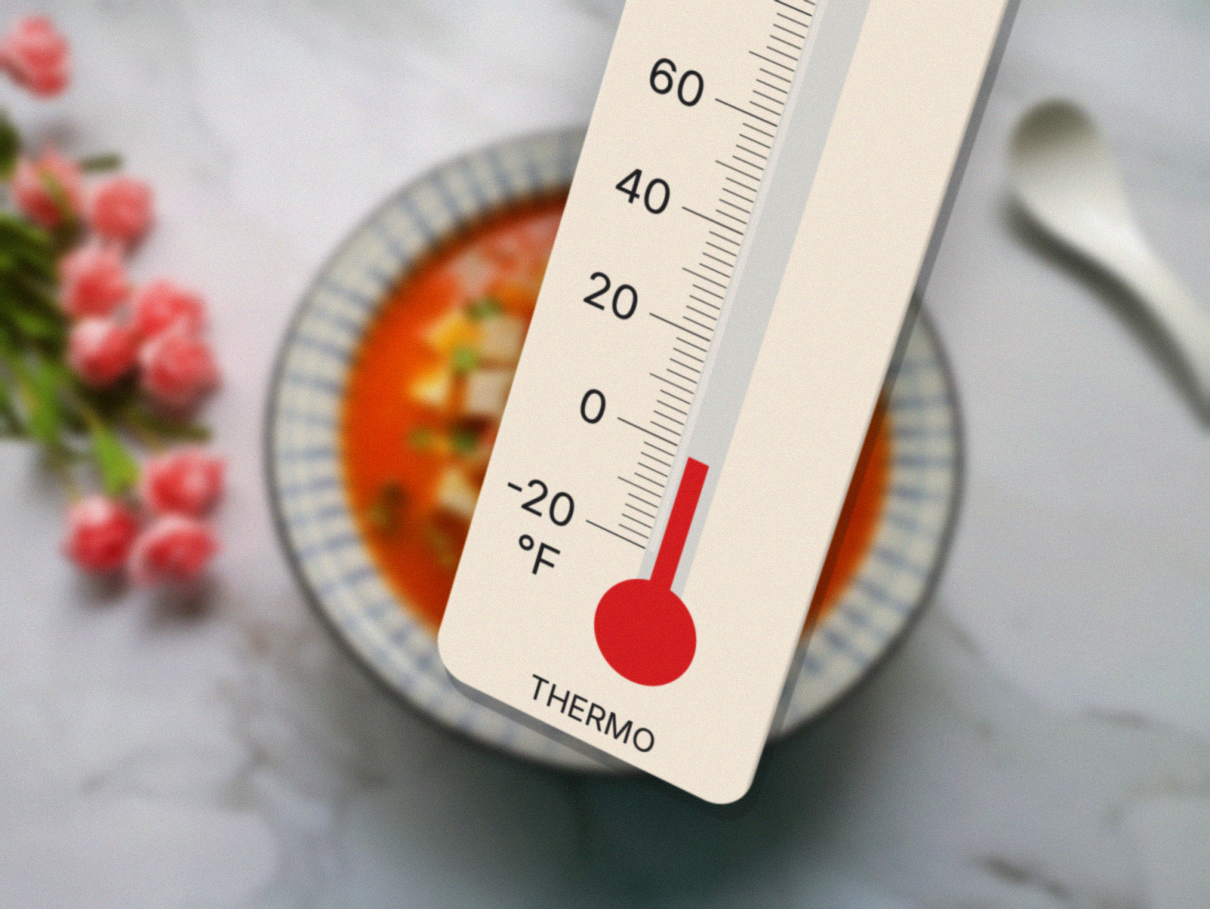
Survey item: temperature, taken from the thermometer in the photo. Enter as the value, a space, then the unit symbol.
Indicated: -1 °F
